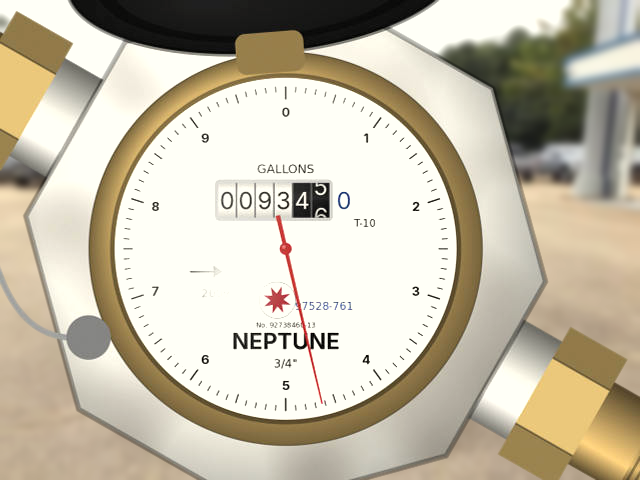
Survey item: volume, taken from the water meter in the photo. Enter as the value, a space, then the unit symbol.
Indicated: 93454.6 gal
